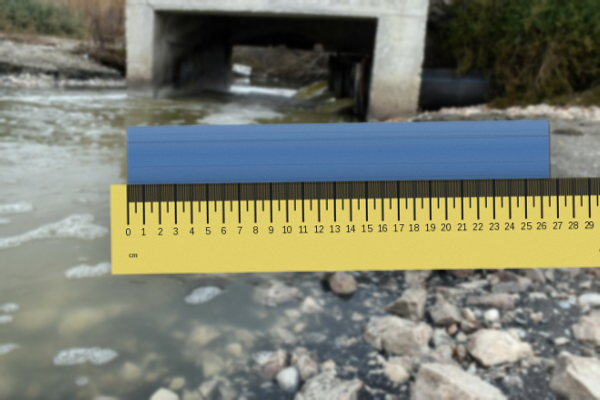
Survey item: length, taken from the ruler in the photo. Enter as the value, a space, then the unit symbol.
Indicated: 26.5 cm
